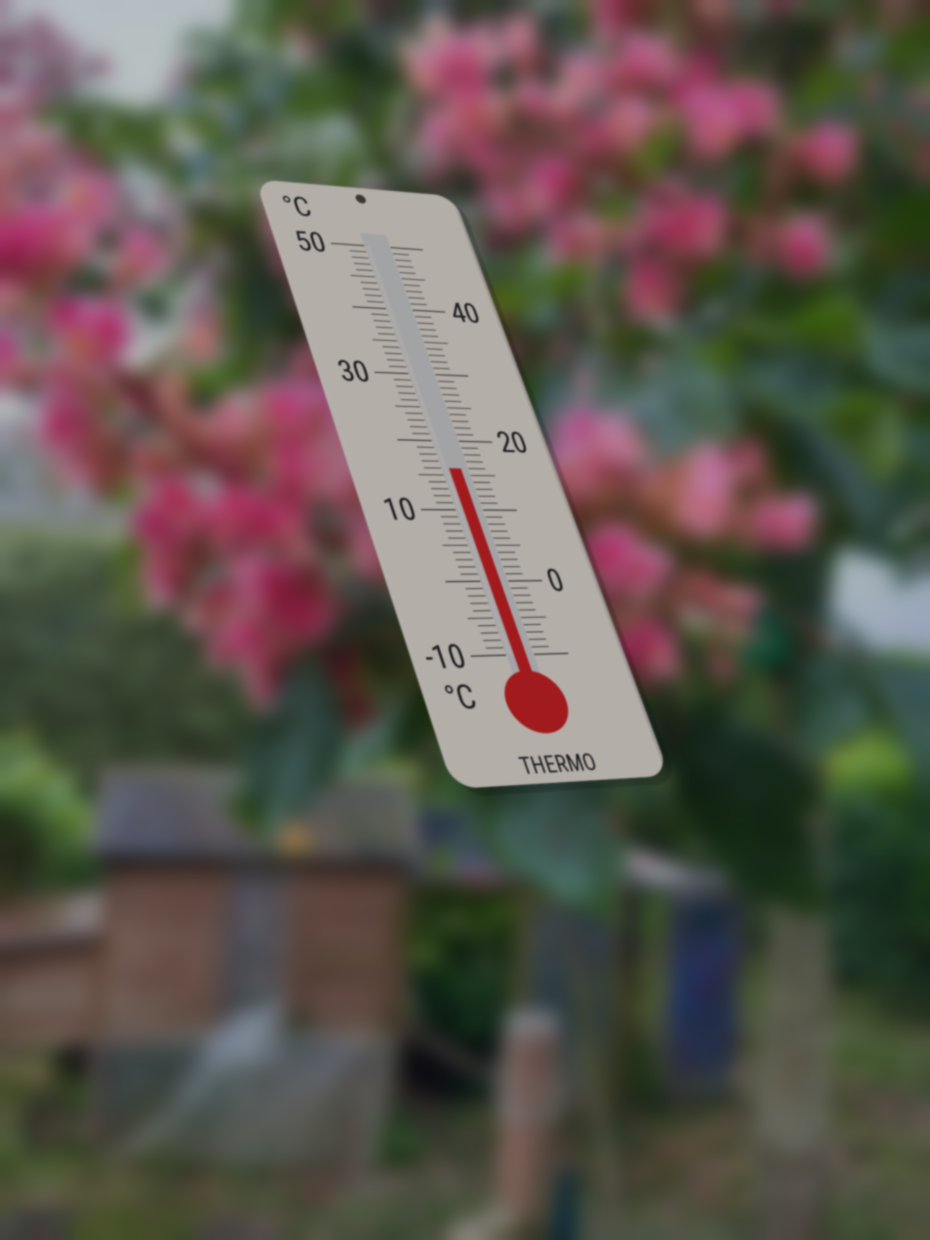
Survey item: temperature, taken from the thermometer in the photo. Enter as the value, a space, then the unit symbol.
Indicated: 16 °C
